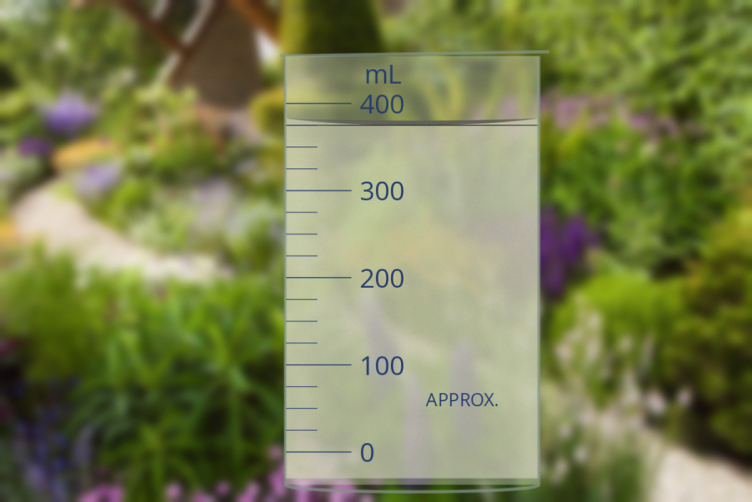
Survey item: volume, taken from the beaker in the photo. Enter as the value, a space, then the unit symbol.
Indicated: 375 mL
